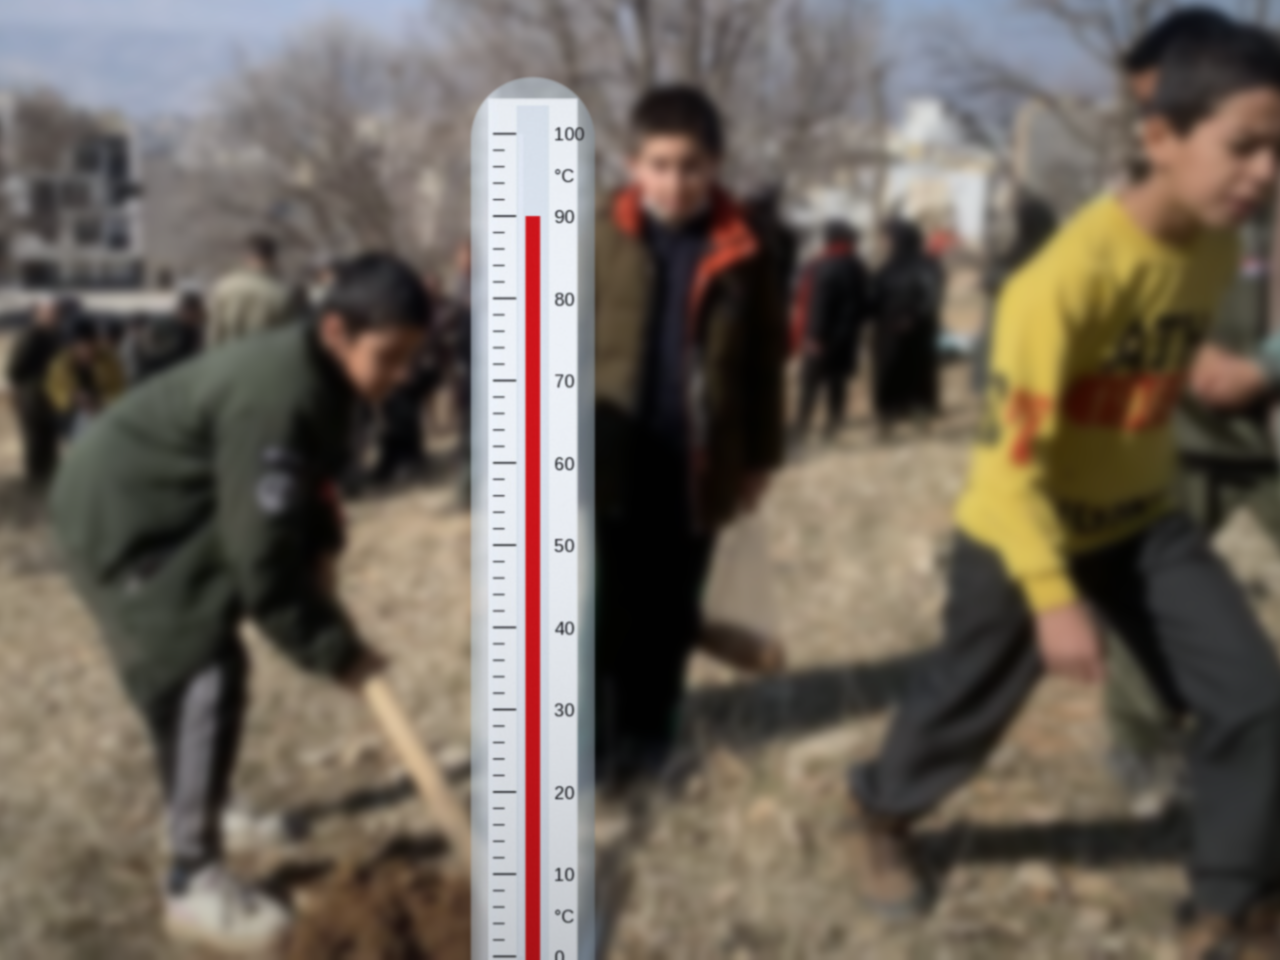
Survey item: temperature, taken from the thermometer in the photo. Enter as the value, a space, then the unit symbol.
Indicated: 90 °C
